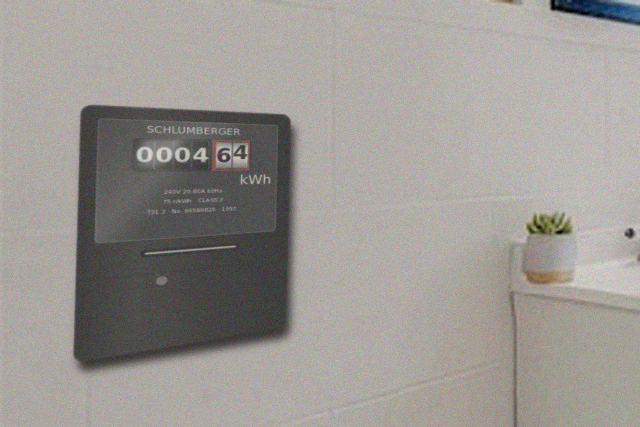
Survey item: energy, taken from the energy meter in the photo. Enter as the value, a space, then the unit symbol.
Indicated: 4.64 kWh
